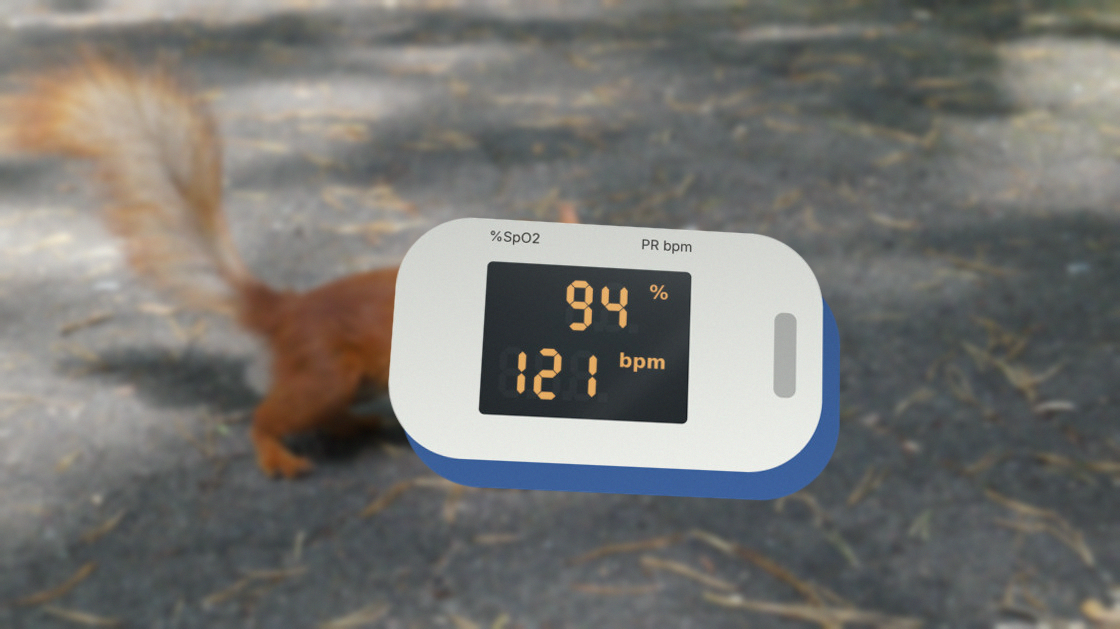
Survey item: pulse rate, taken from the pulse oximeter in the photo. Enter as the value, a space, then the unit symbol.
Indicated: 121 bpm
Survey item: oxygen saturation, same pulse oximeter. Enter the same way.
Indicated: 94 %
